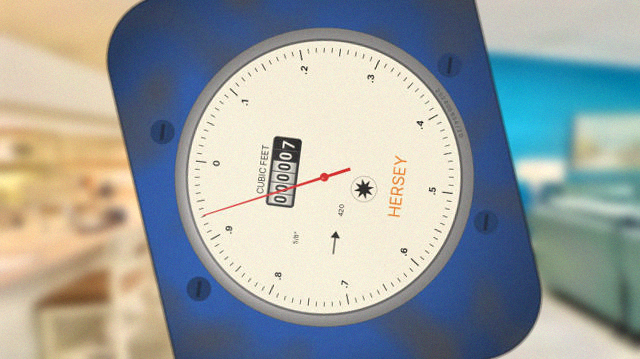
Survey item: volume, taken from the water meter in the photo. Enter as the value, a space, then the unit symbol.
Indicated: 6.93 ft³
